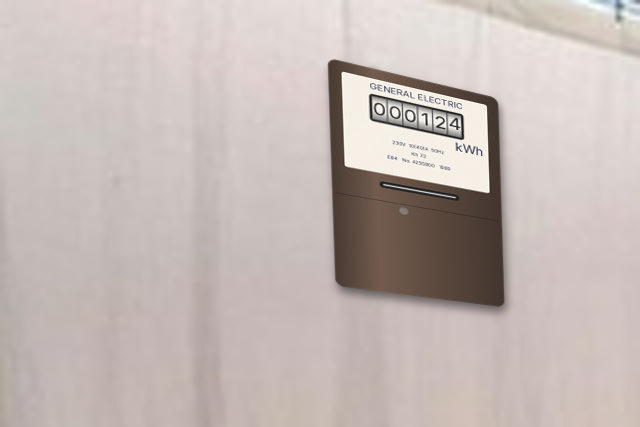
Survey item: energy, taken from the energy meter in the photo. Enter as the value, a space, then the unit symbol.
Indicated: 124 kWh
